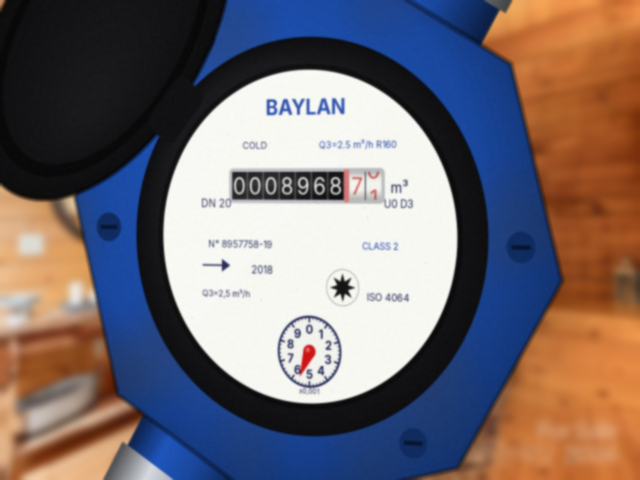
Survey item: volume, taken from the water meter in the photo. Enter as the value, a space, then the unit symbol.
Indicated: 8968.705 m³
